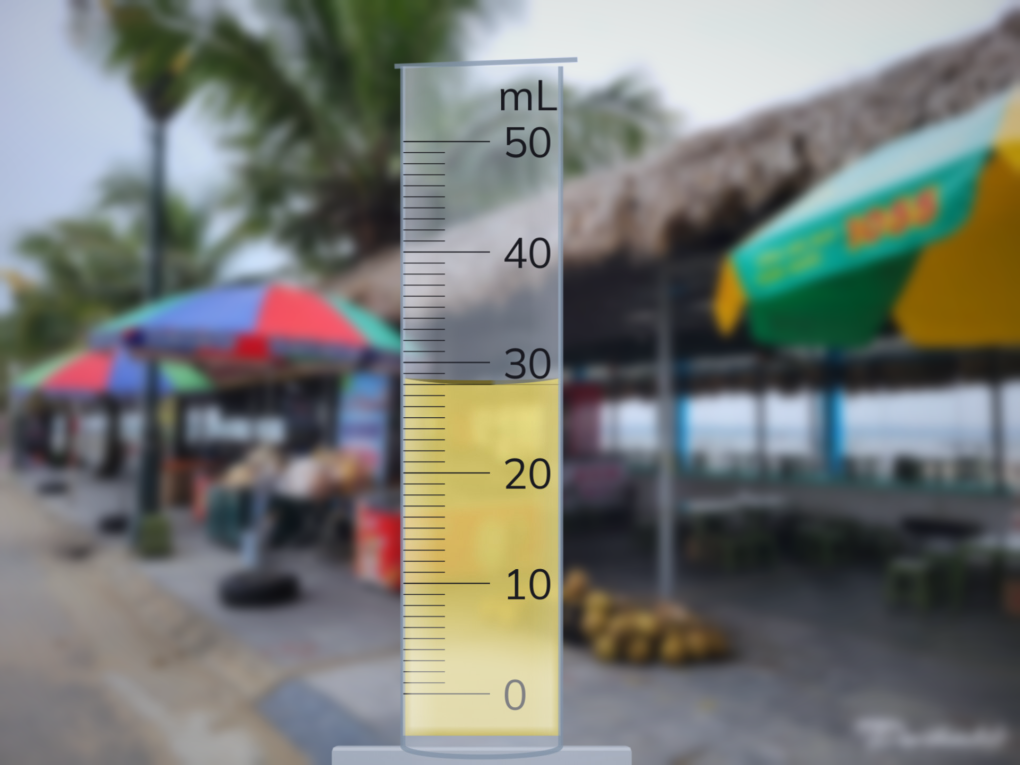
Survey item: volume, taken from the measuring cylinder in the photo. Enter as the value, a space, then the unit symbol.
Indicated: 28 mL
